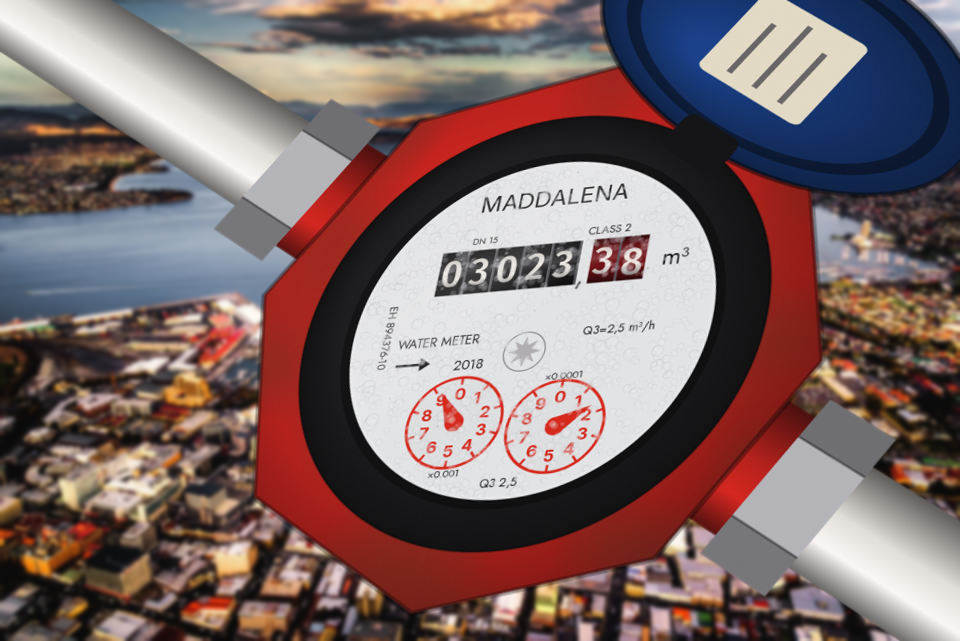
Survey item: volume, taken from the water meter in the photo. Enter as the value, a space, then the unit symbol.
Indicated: 3023.3791 m³
